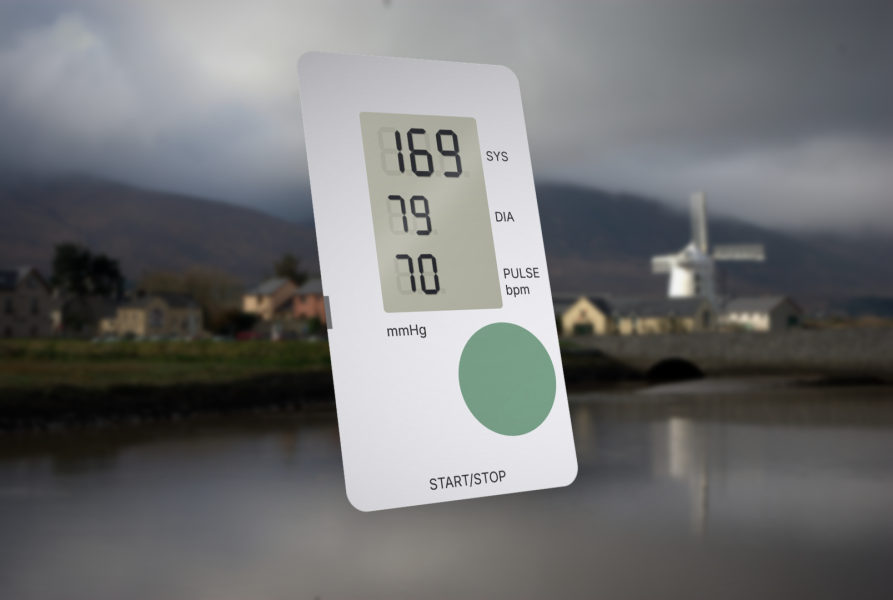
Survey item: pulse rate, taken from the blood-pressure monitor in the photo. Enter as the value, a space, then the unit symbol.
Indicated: 70 bpm
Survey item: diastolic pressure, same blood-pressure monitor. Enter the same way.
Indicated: 79 mmHg
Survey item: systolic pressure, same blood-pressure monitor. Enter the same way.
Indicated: 169 mmHg
